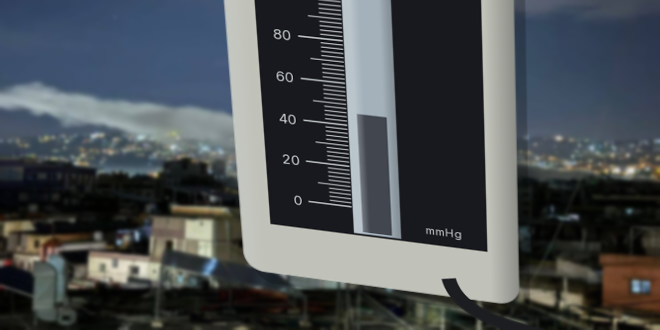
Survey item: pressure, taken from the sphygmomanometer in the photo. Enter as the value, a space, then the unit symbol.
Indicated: 46 mmHg
